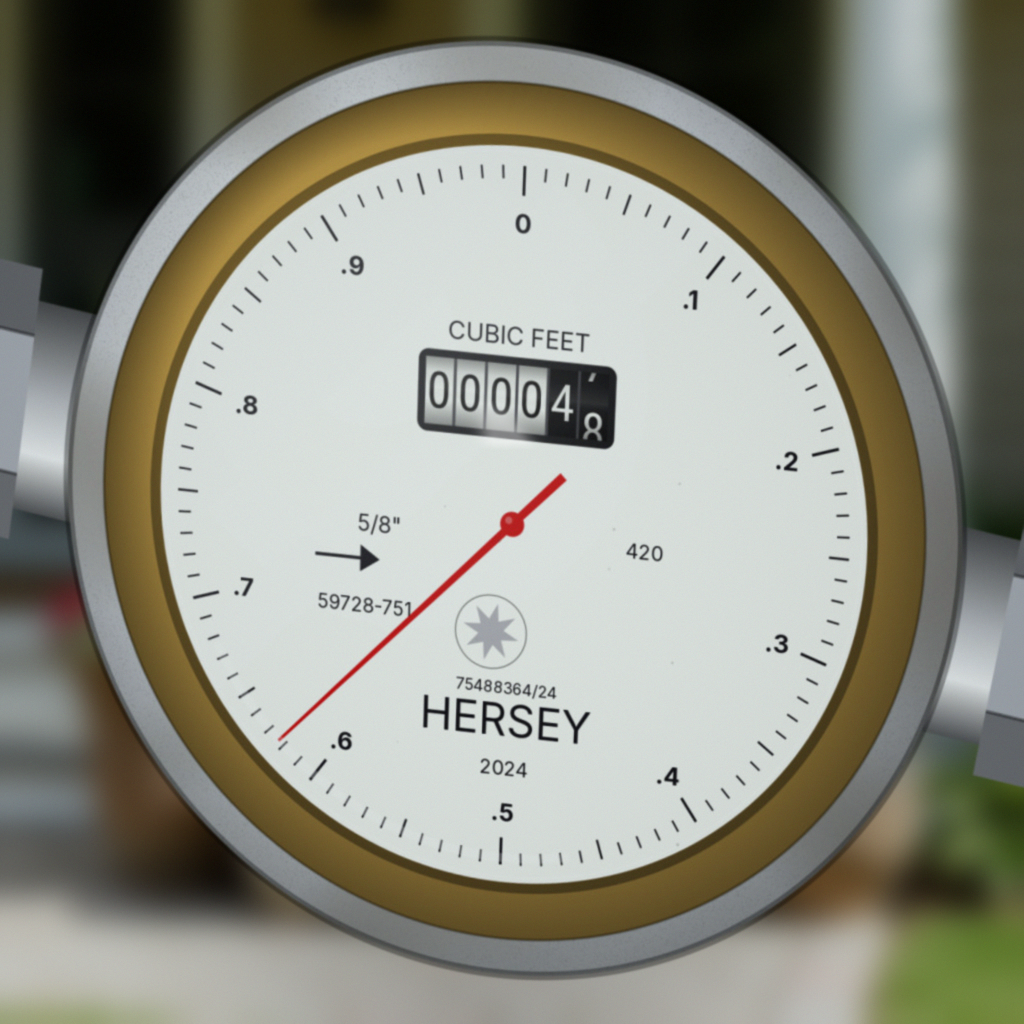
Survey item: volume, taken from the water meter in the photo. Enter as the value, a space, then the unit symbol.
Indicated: 47.62 ft³
